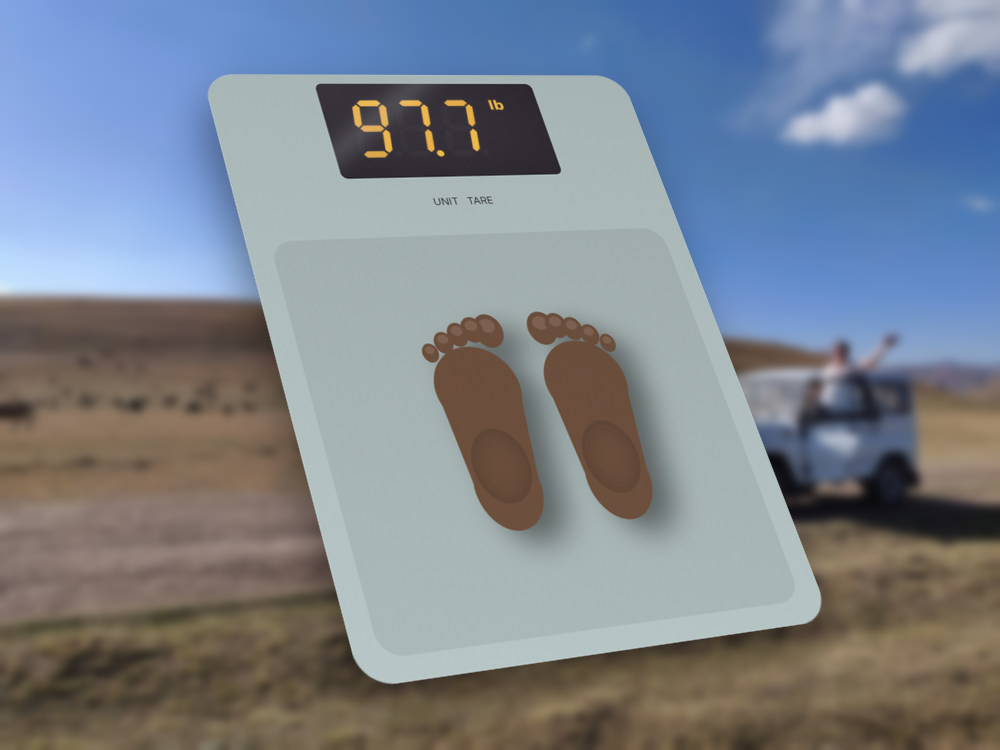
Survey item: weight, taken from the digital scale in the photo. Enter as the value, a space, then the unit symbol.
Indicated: 97.7 lb
